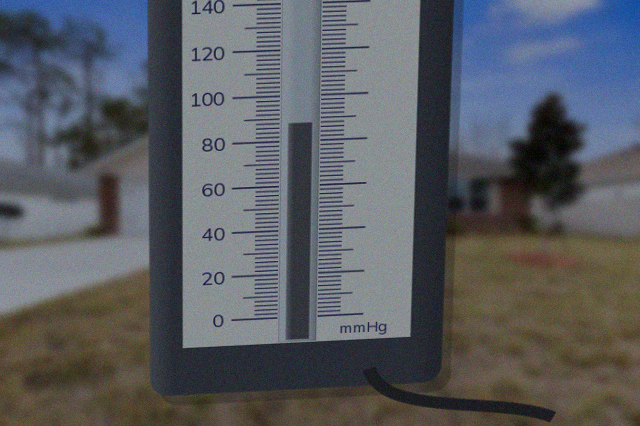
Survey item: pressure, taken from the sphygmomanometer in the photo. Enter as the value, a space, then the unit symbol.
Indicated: 88 mmHg
